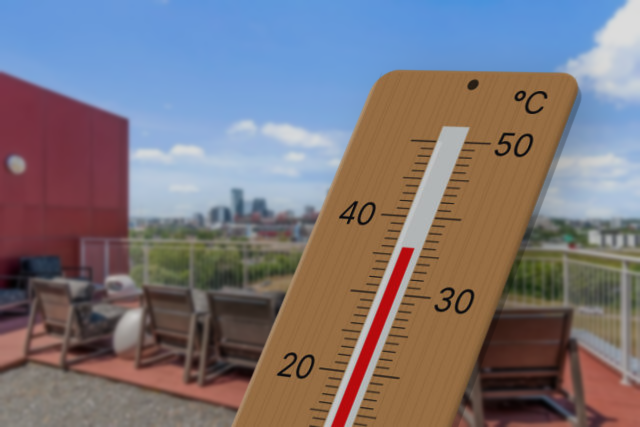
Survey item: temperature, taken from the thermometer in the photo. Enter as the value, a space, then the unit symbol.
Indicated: 36 °C
